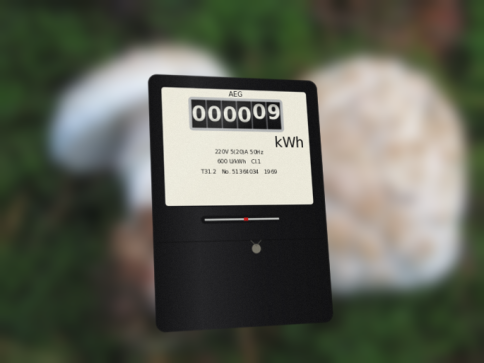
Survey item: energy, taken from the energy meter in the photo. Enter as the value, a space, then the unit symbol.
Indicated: 9 kWh
